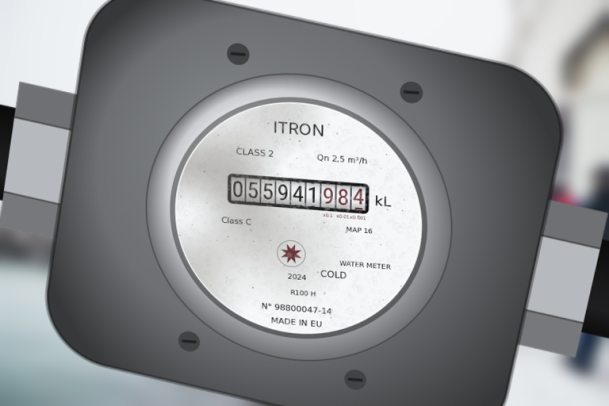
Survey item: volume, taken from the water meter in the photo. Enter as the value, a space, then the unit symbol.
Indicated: 55941.984 kL
